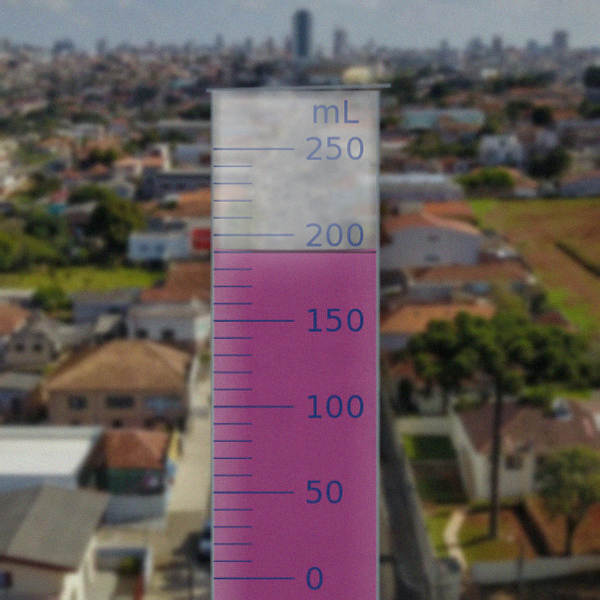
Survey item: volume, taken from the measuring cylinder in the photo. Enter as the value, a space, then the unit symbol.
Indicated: 190 mL
